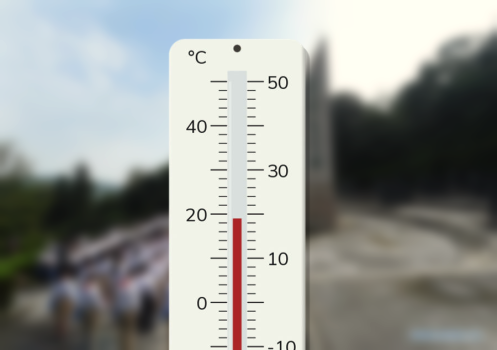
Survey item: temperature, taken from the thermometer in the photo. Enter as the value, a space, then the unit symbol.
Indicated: 19 °C
